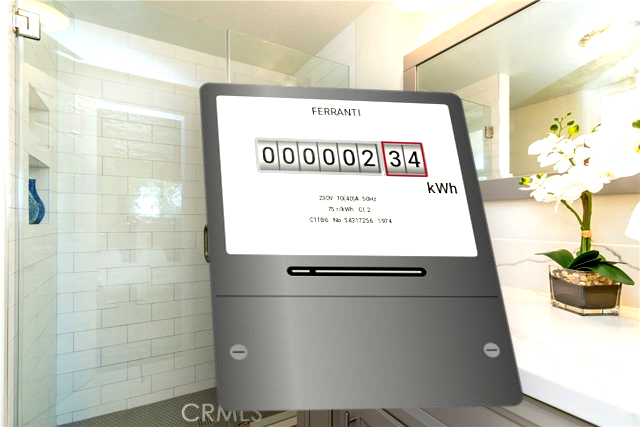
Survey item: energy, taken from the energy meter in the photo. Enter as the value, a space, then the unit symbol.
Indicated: 2.34 kWh
